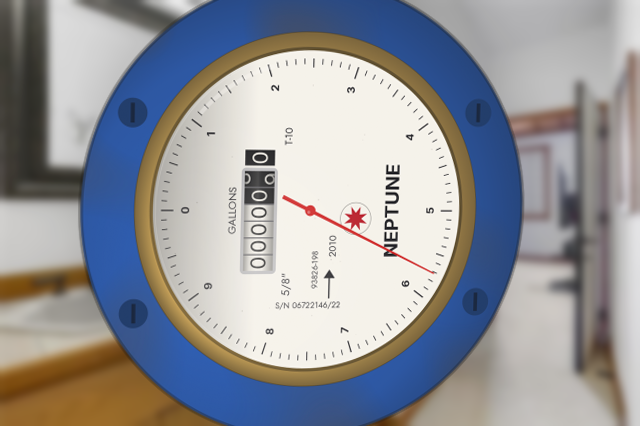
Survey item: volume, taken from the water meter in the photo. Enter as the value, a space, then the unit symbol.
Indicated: 85.7 gal
